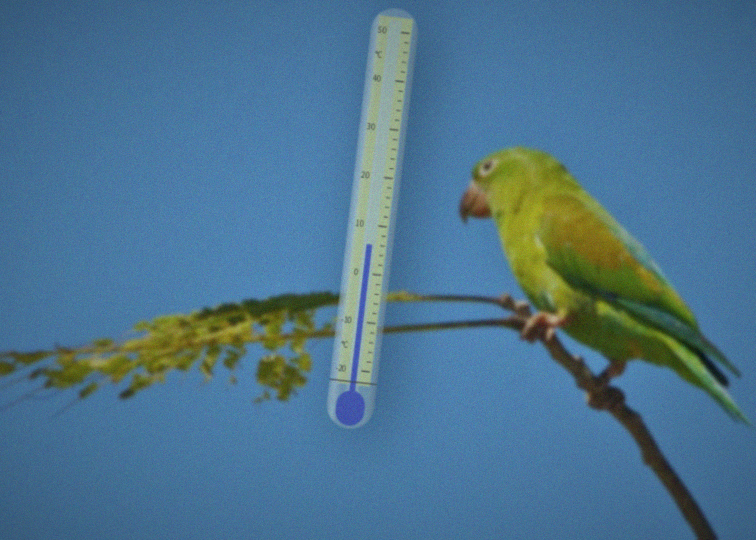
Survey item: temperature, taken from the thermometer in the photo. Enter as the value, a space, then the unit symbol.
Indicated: 6 °C
